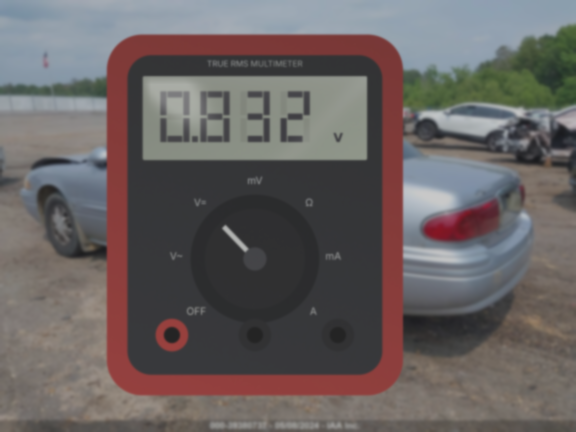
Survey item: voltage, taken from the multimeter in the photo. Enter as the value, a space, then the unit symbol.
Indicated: 0.832 V
